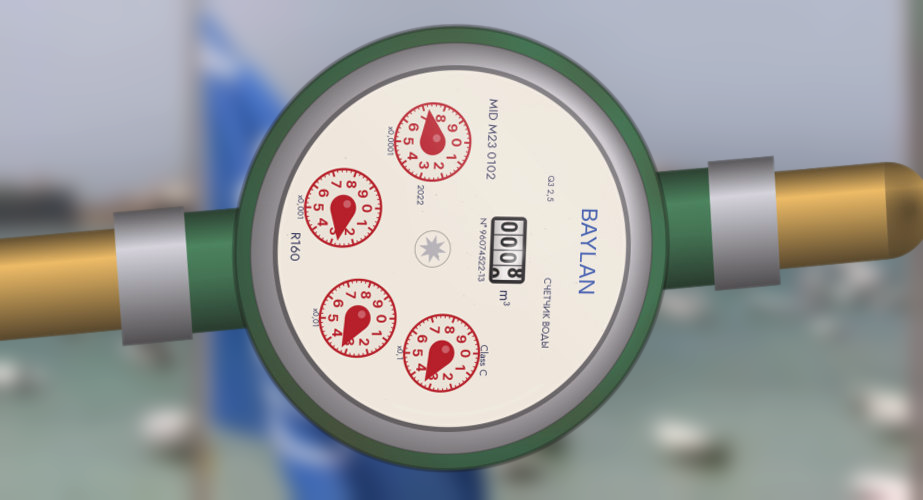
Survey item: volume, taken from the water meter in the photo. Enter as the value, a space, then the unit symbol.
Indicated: 8.3327 m³
